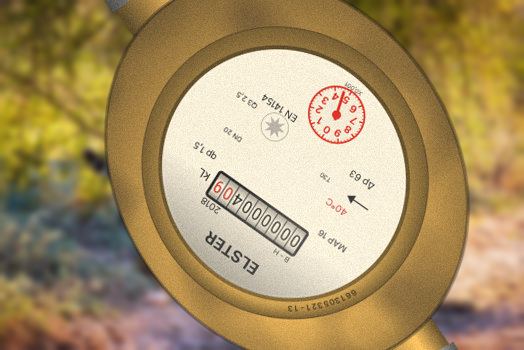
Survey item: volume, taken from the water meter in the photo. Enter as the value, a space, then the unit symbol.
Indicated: 4.094 kL
